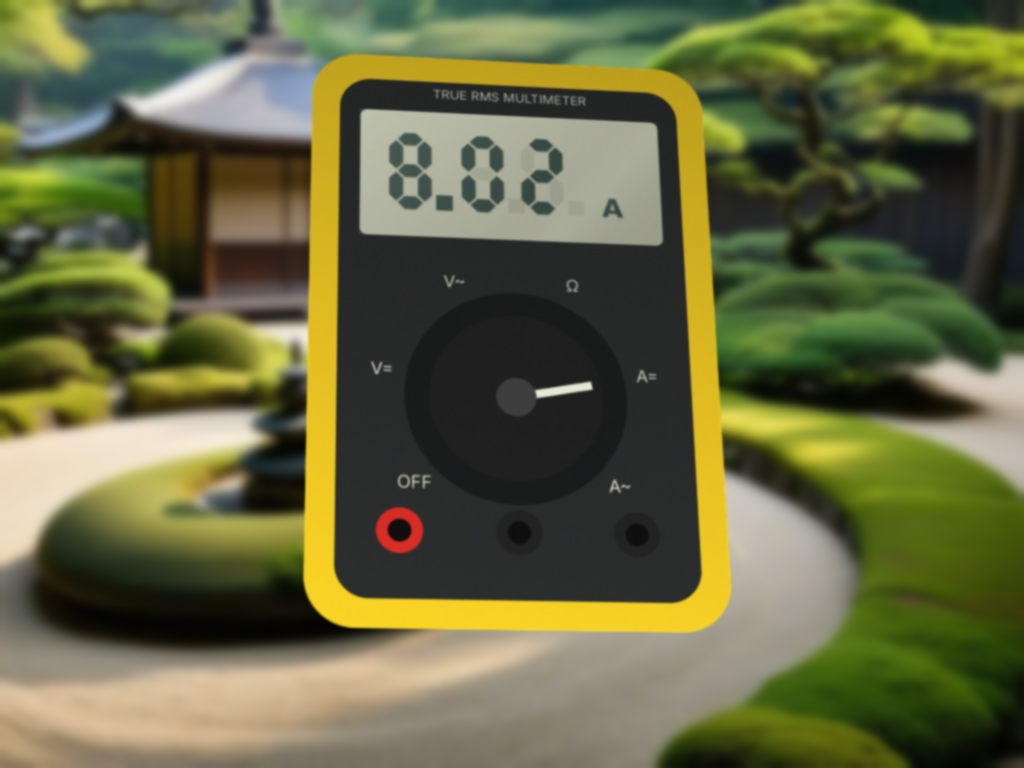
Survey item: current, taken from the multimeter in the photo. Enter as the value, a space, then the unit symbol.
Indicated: 8.02 A
